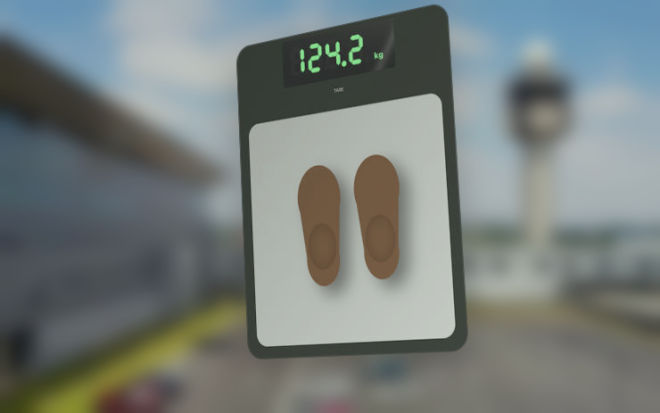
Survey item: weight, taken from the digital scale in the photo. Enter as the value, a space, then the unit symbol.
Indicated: 124.2 kg
